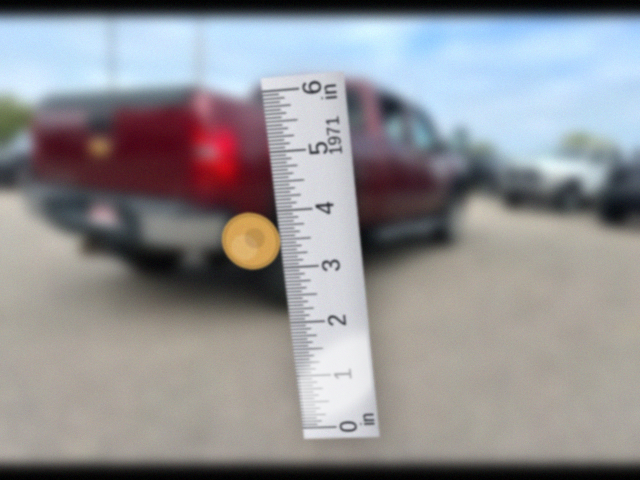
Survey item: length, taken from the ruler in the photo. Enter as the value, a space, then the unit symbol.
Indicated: 1 in
